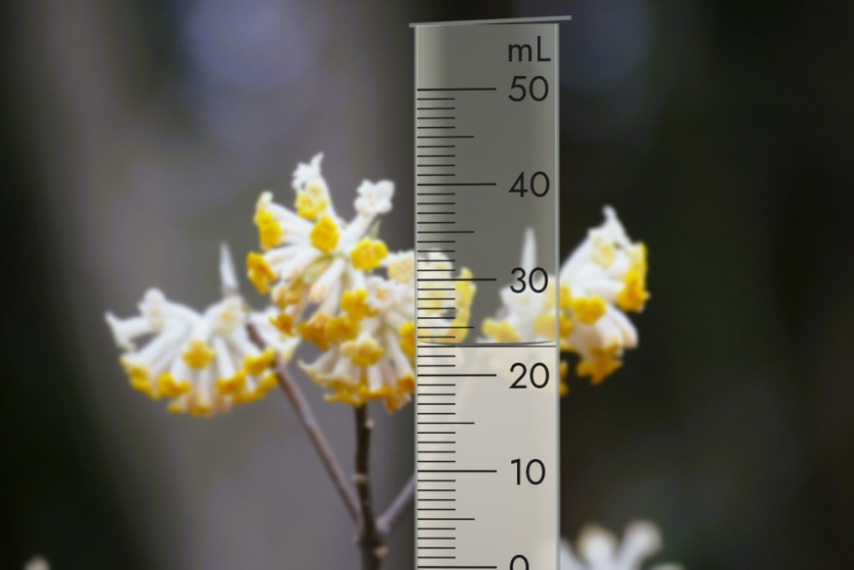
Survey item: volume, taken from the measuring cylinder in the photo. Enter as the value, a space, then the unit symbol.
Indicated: 23 mL
